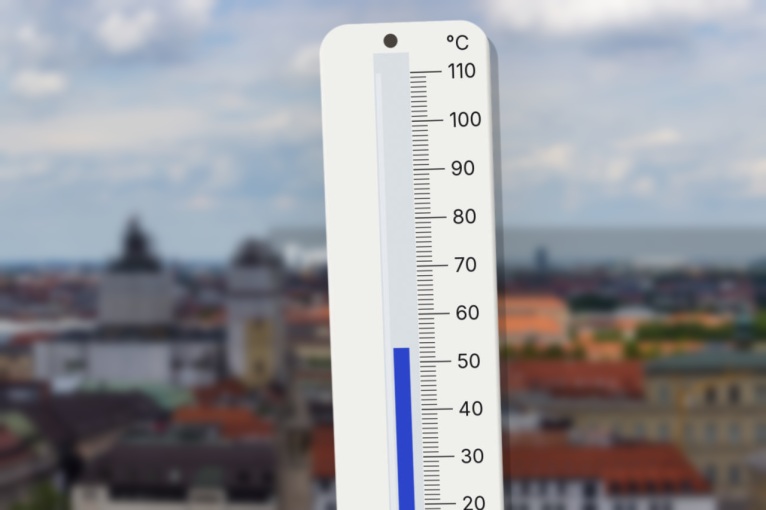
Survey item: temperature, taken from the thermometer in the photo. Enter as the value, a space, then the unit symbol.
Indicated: 53 °C
